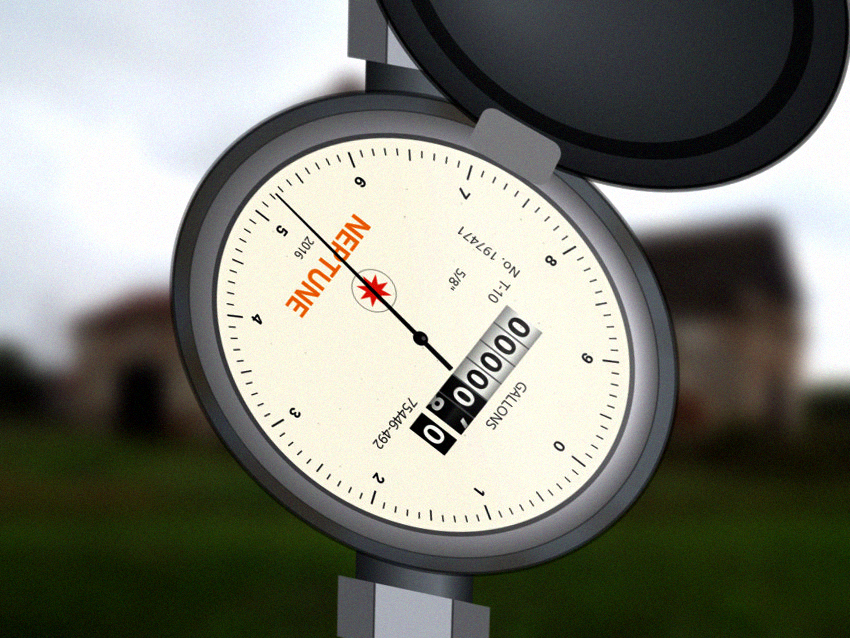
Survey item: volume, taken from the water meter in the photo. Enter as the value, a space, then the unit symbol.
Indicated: 75.2 gal
